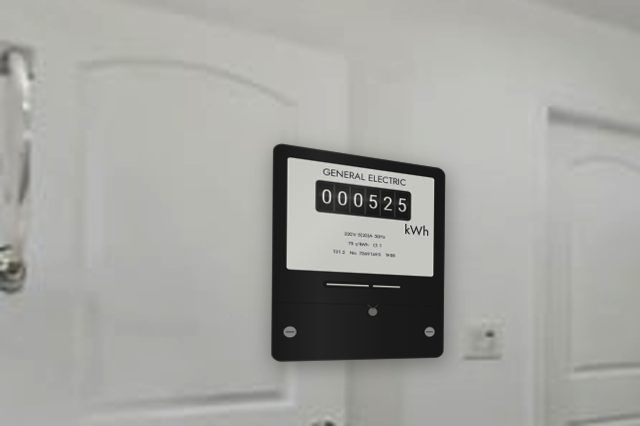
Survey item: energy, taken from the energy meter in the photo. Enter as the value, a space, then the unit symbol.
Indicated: 525 kWh
